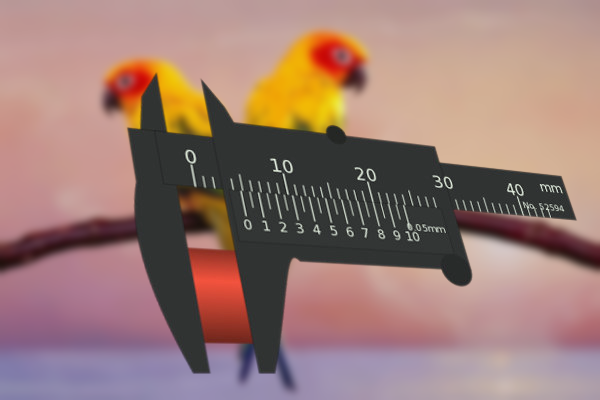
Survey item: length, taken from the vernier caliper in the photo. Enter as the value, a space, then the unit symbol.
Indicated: 4.8 mm
